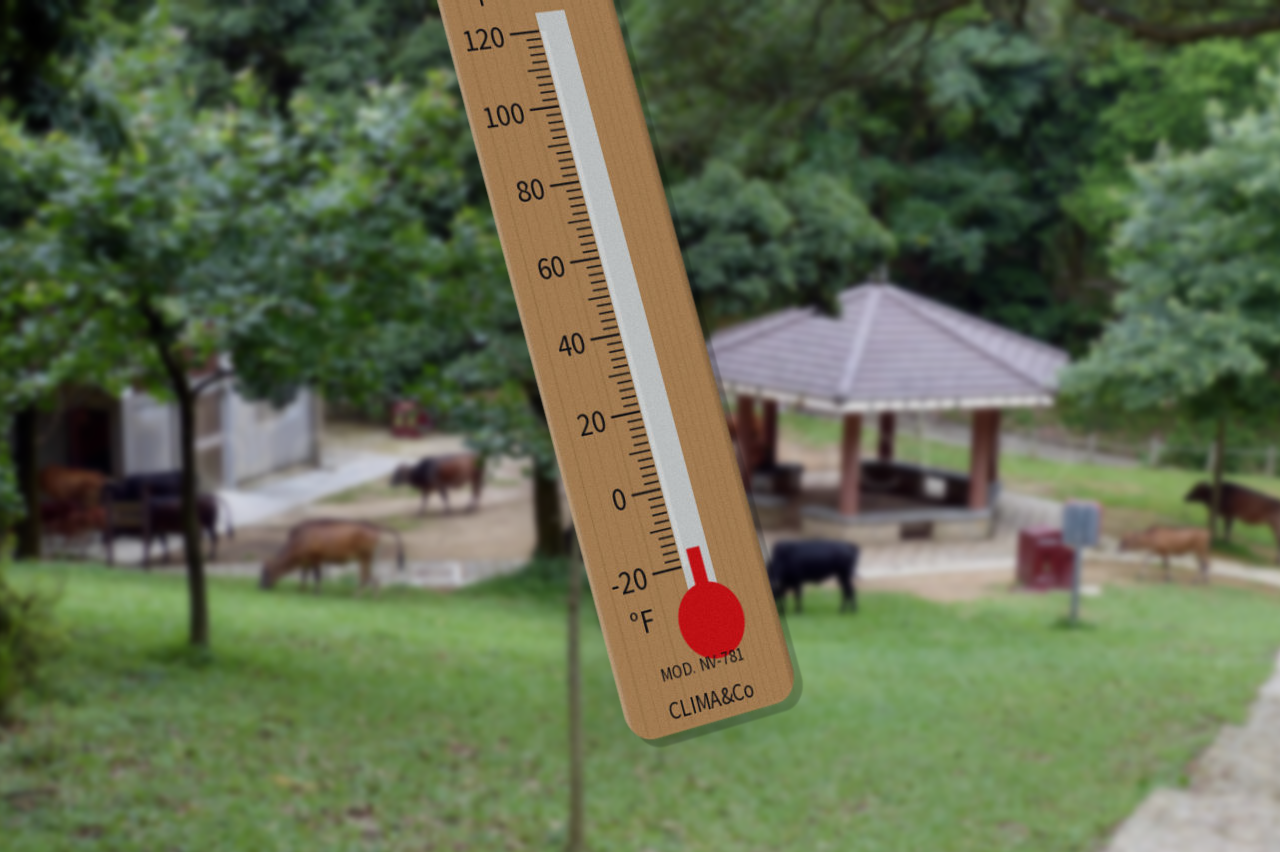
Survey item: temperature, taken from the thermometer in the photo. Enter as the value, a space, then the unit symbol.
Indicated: -16 °F
